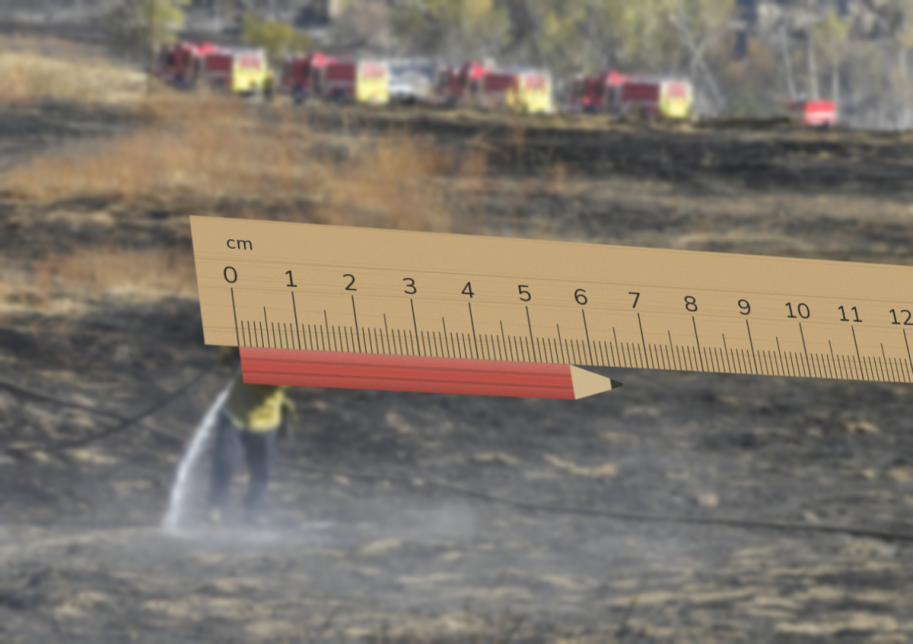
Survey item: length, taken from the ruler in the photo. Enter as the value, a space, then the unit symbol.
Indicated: 6.5 cm
